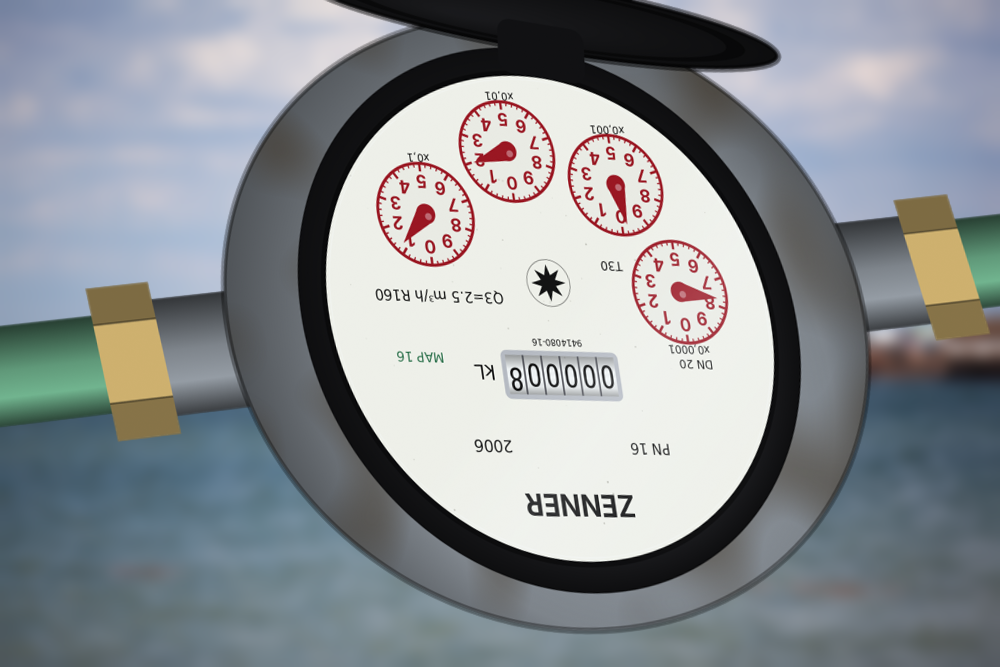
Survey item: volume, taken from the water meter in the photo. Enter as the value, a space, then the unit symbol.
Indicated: 8.1197 kL
